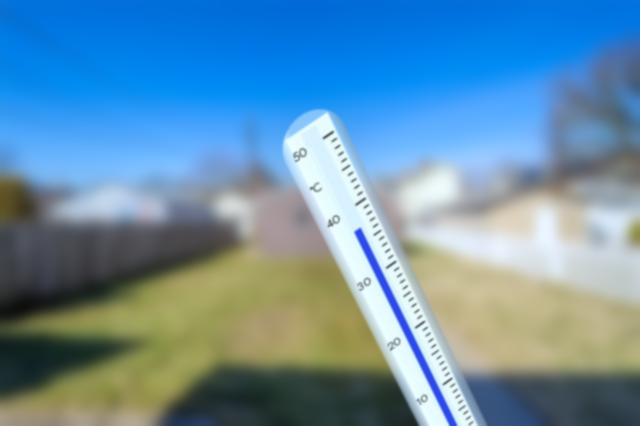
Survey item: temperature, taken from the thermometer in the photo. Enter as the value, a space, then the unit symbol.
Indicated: 37 °C
